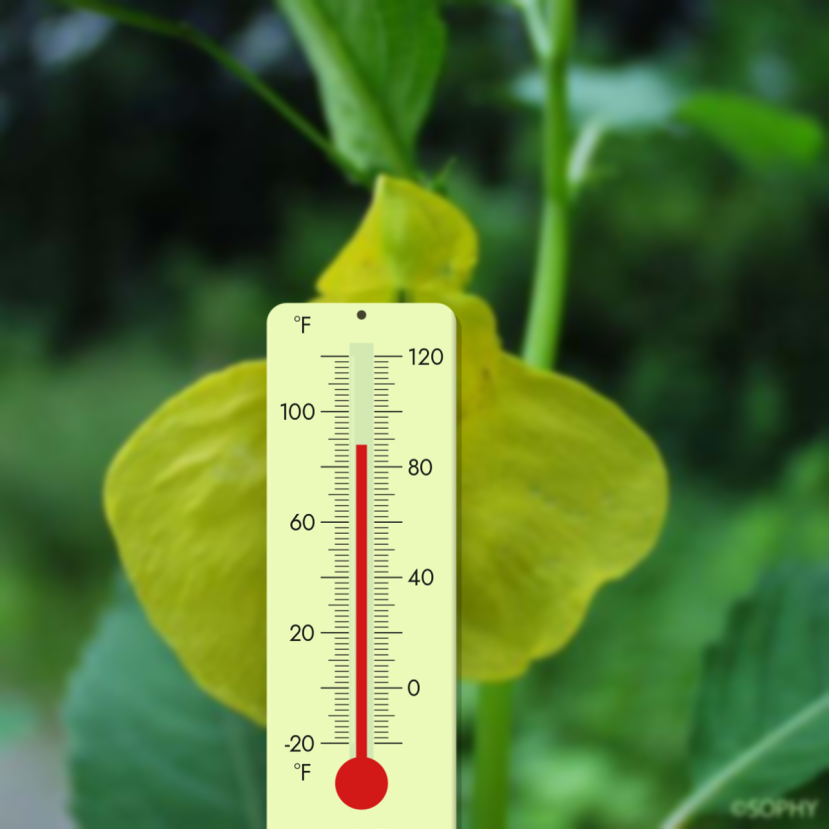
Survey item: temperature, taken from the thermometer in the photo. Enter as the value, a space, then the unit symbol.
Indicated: 88 °F
